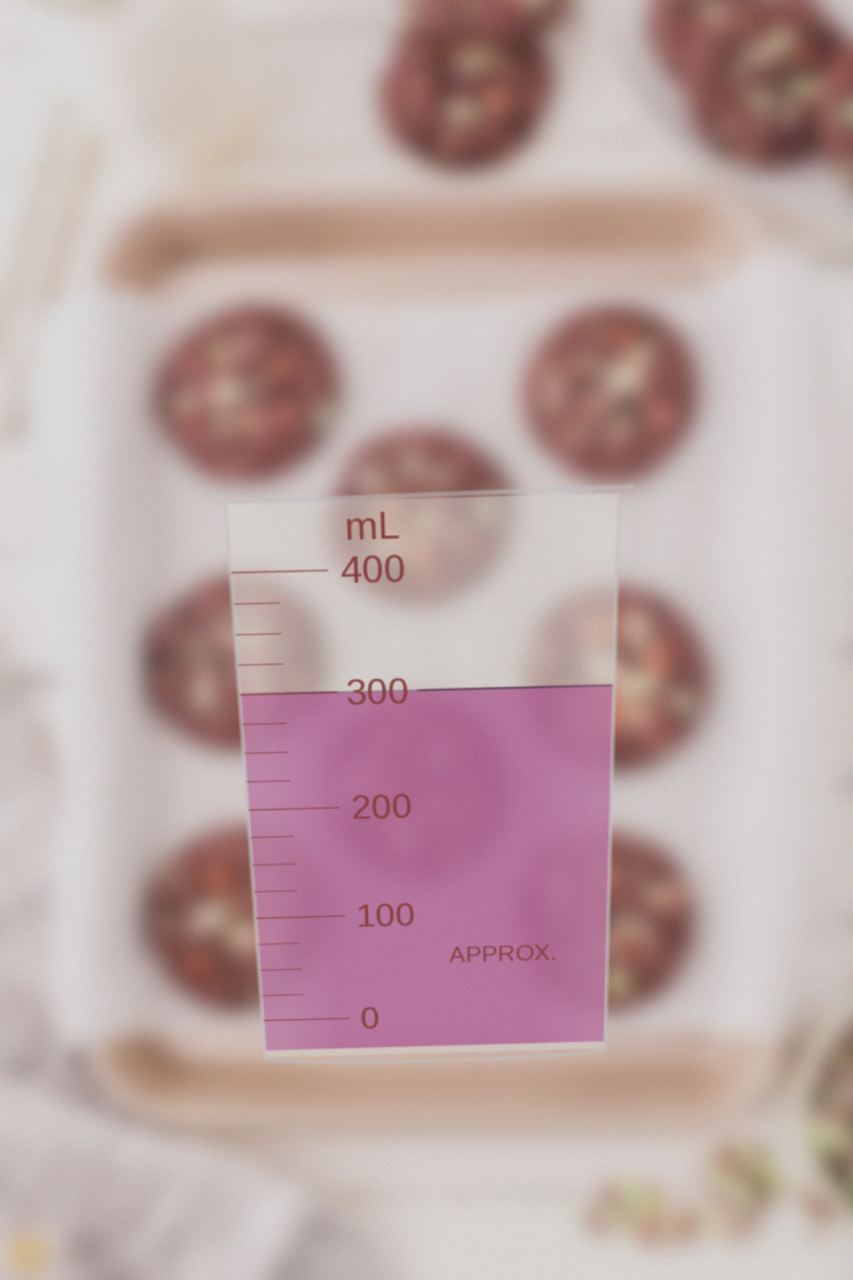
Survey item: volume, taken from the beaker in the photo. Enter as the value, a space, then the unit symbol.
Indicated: 300 mL
